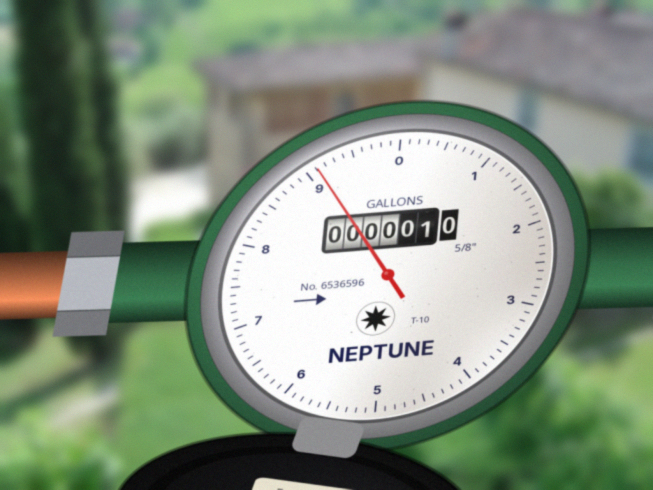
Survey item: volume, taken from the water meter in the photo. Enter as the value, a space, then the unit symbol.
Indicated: 9.1 gal
